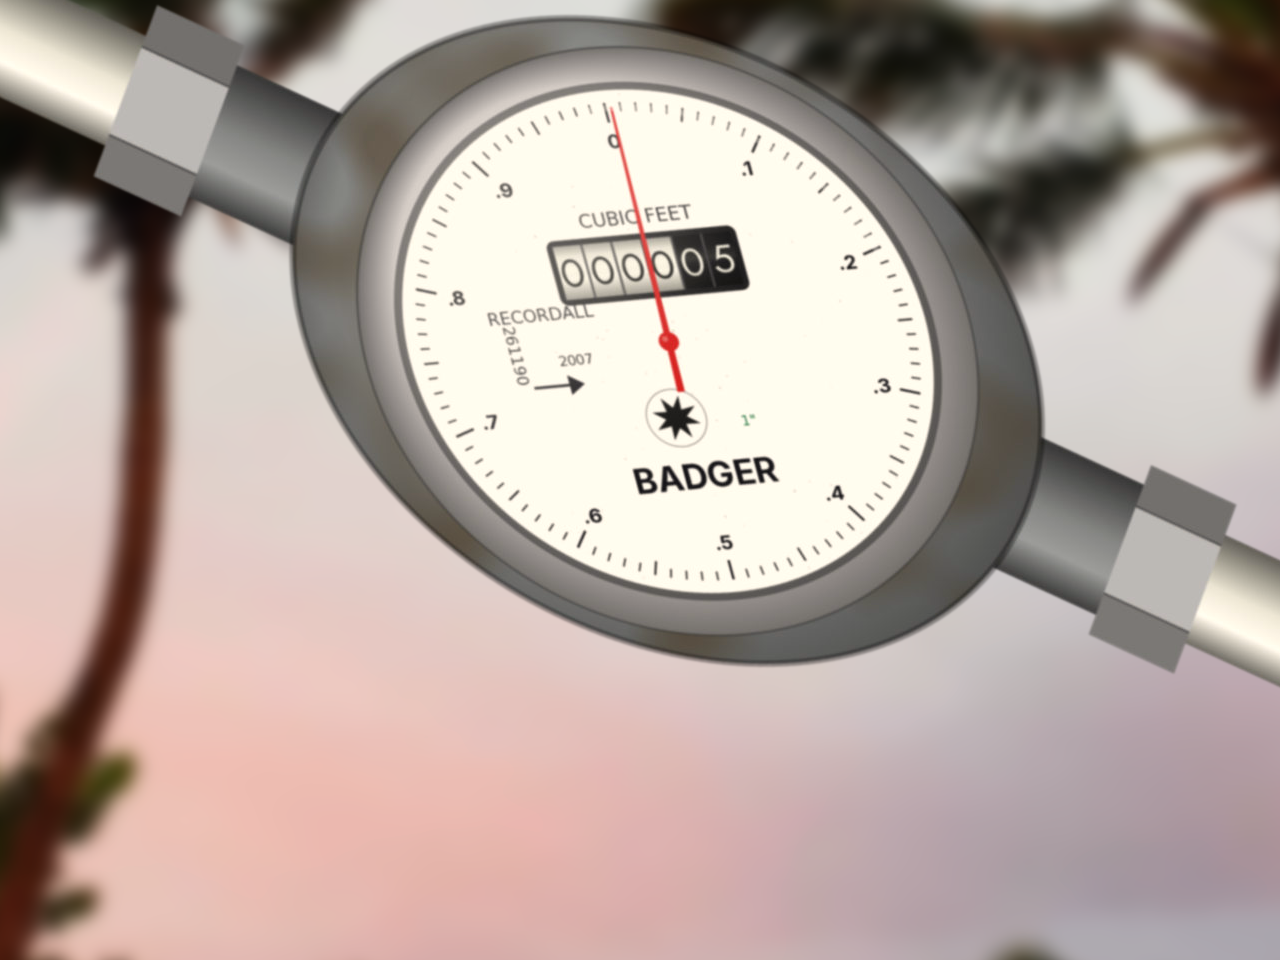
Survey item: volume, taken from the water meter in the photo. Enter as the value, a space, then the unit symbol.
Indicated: 5.00 ft³
